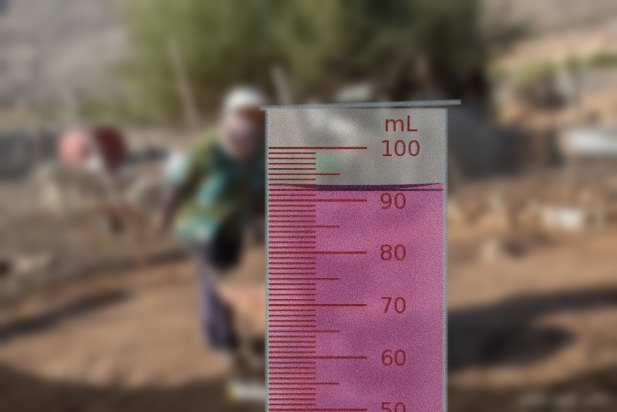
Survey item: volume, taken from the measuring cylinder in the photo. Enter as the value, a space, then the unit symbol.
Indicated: 92 mL
